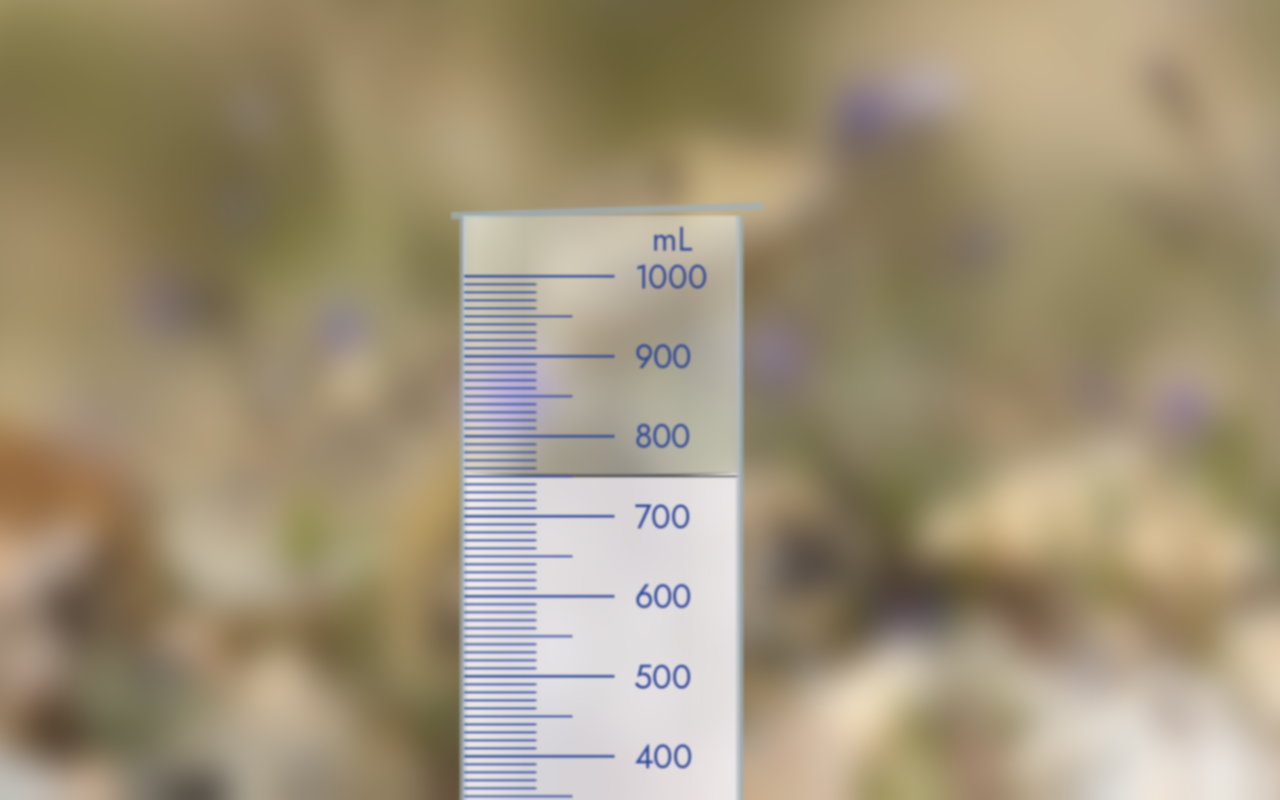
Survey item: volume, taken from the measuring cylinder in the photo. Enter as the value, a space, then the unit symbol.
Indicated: 750 mL
